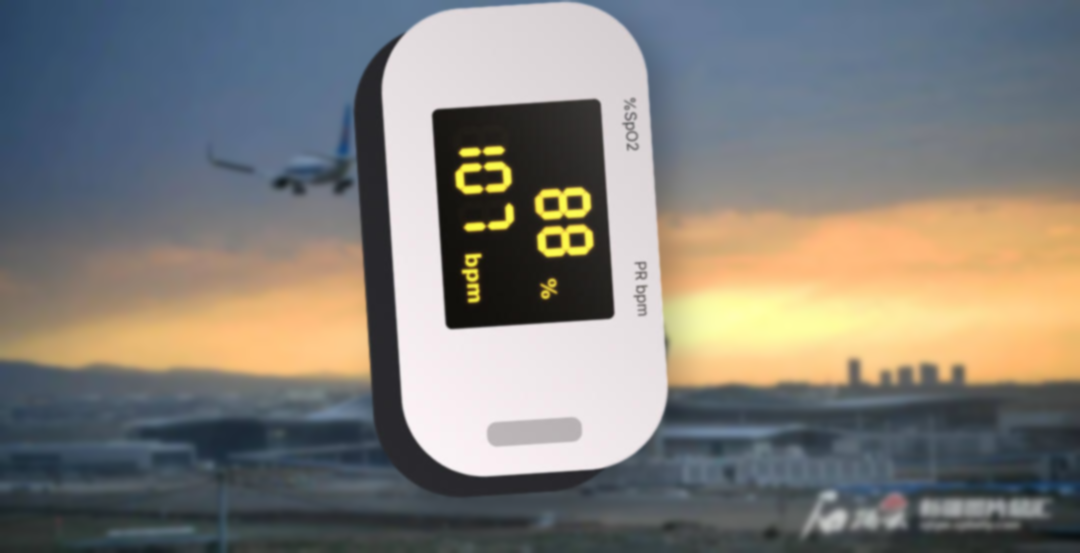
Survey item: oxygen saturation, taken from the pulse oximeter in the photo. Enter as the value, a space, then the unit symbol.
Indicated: 88 %
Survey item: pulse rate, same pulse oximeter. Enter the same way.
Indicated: 107 bpm
